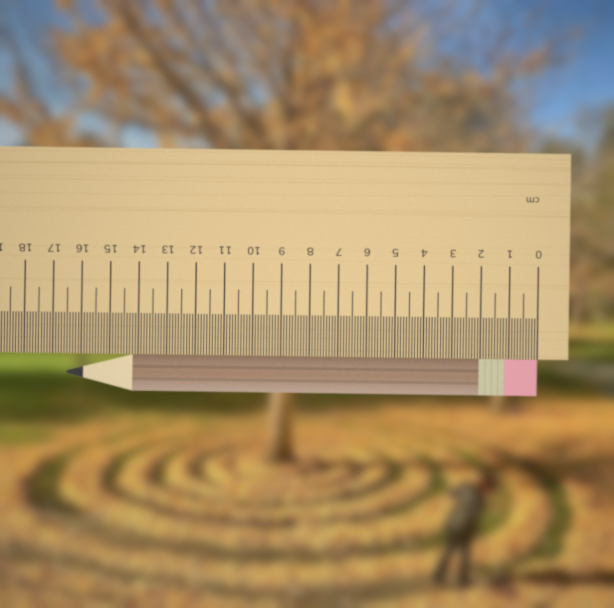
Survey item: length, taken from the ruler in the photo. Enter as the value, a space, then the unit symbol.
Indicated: 16.5 cm
